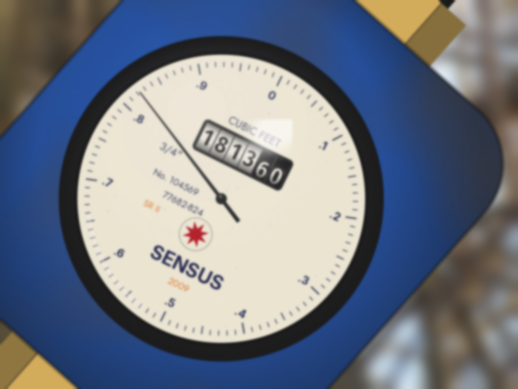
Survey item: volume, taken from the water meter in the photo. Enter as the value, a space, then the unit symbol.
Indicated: 181359.82 ft³
